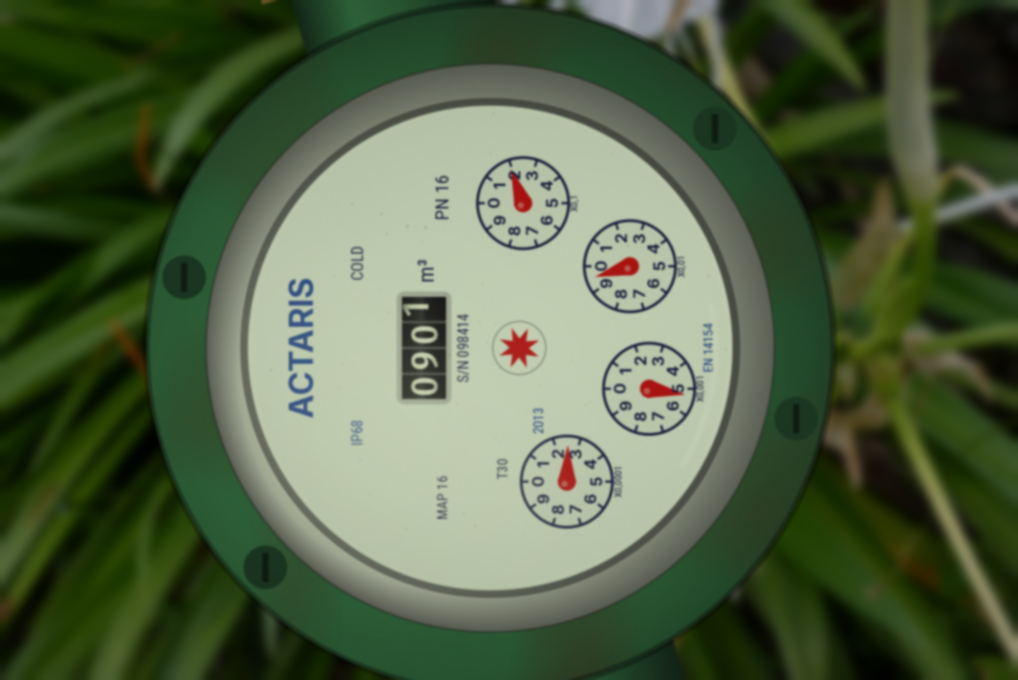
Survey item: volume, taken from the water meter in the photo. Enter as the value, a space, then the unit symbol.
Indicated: 901.1952 m³
